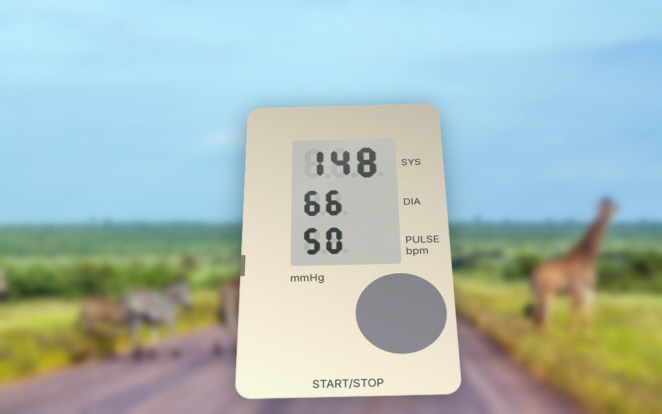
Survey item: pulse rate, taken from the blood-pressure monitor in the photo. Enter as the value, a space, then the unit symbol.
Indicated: 50 bpm
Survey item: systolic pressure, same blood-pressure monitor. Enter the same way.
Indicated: 148 mmHg
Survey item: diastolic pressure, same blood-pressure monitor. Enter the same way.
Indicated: 66 mmHg
